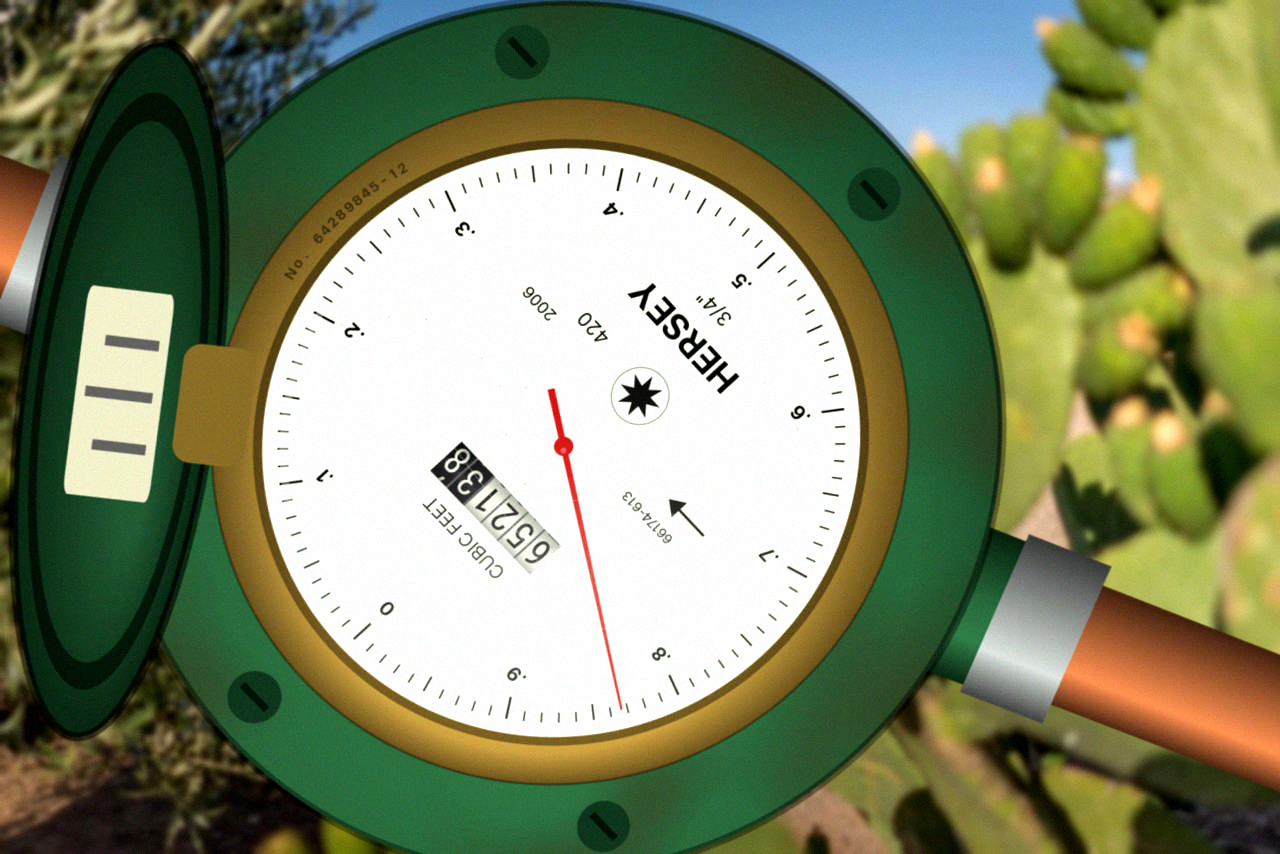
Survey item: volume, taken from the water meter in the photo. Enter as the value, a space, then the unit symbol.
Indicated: 652137.83 ft³
